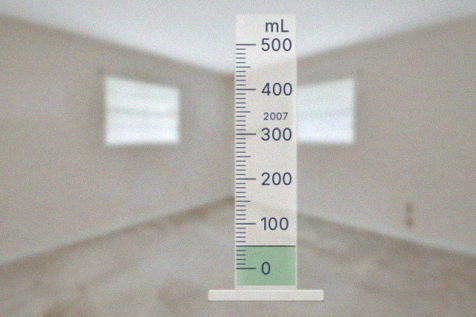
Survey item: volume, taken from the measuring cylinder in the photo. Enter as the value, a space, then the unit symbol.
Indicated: 50 mL
